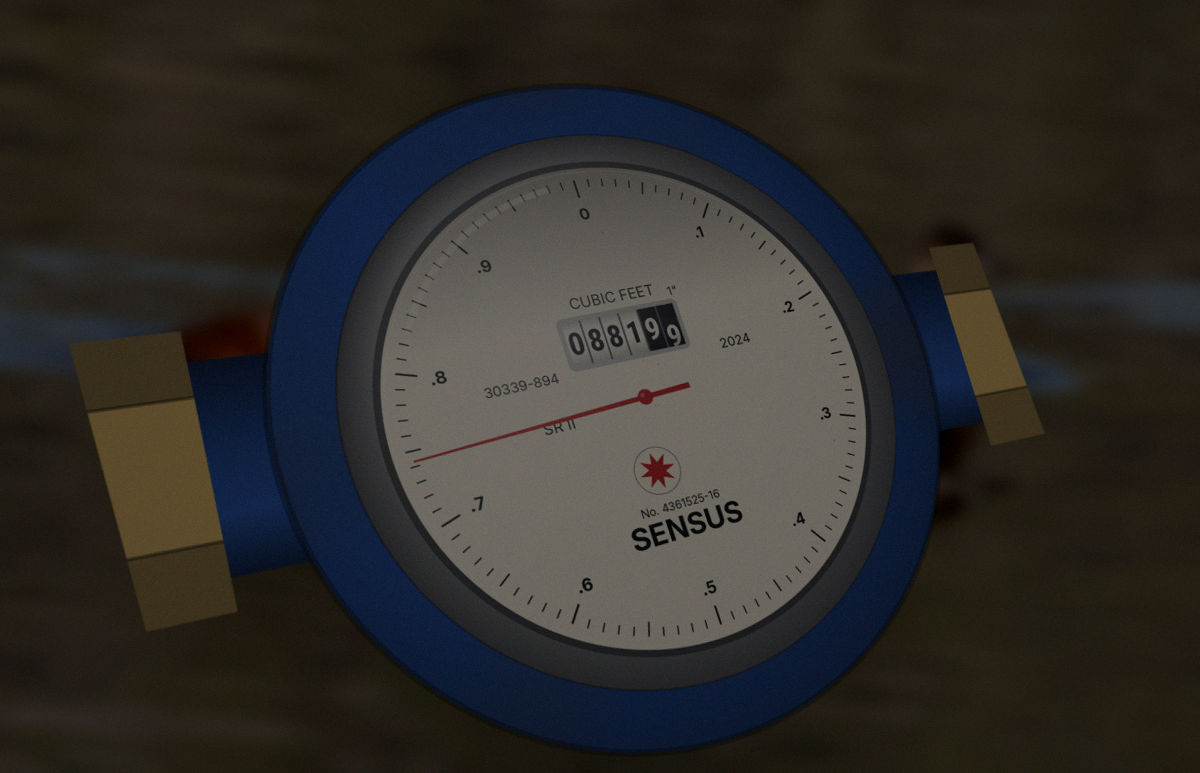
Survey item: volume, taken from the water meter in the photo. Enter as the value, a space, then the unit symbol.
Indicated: 88198.74 ft³
